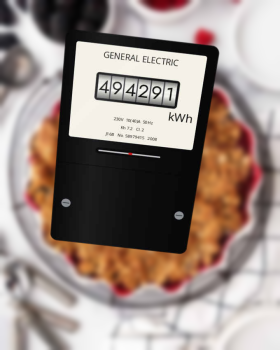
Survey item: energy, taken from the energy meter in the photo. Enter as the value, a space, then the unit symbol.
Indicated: 494291 kWh
